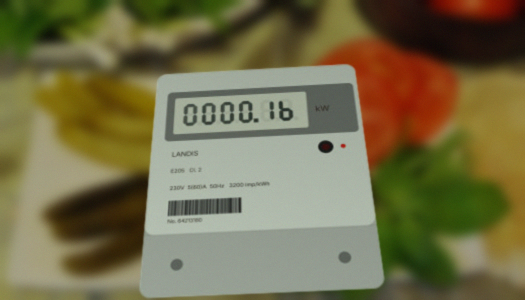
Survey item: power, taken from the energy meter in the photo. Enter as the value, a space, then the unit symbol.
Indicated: 0.16 kW
